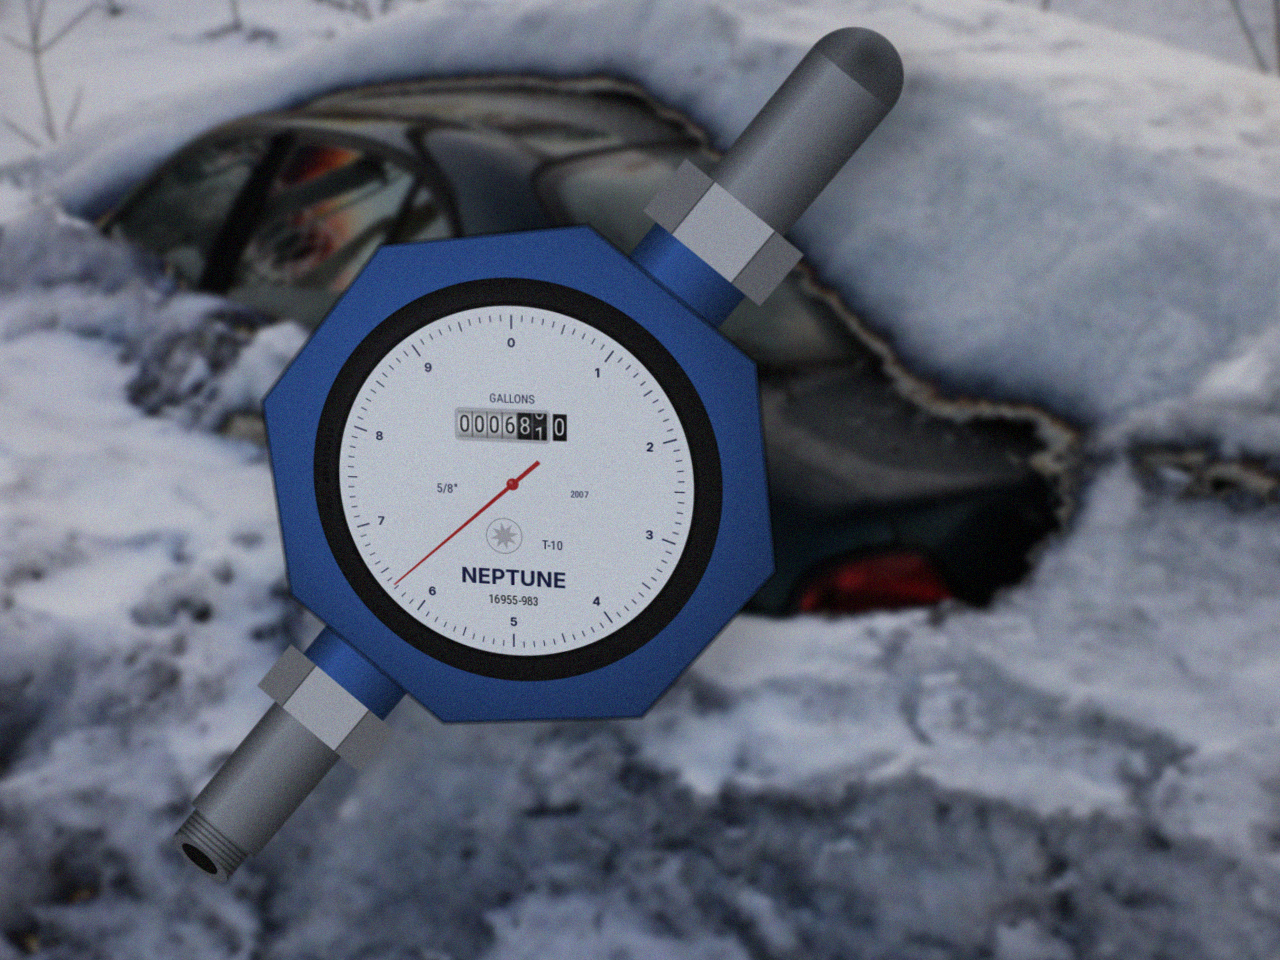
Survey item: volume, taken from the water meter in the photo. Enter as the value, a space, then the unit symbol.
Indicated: 6806.3 gal
